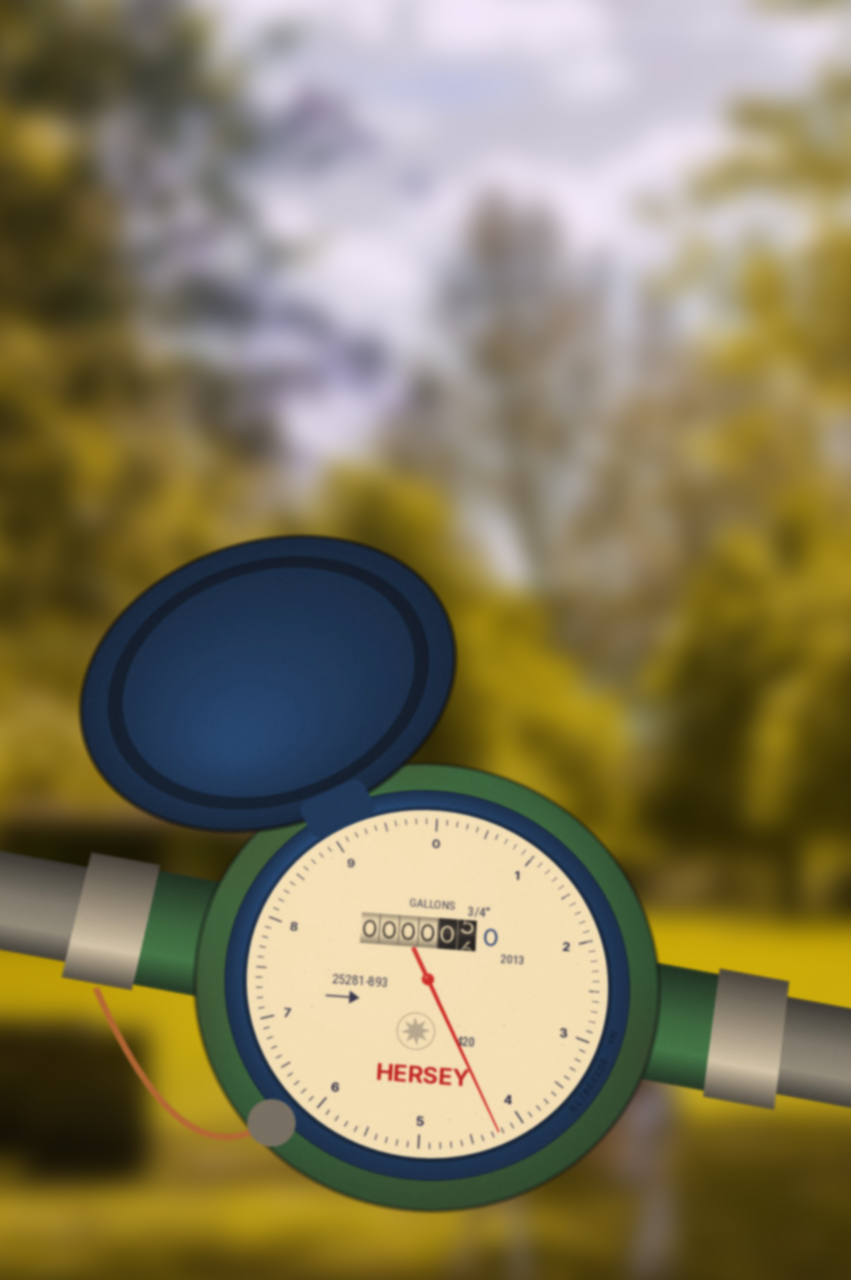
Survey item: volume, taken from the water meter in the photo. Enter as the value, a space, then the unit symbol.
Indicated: 54.2 gal
